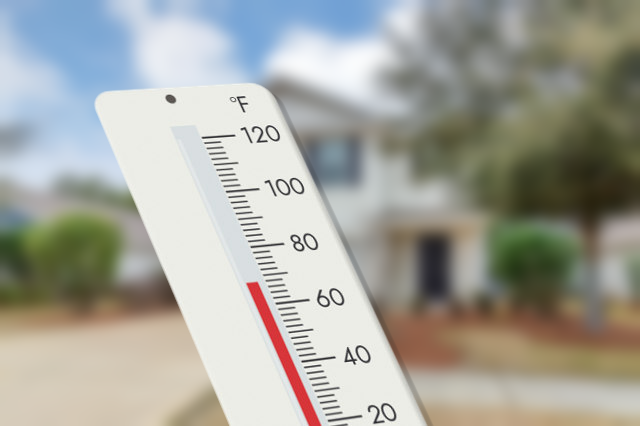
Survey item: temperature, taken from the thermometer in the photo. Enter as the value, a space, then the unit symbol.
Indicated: 68 °F
